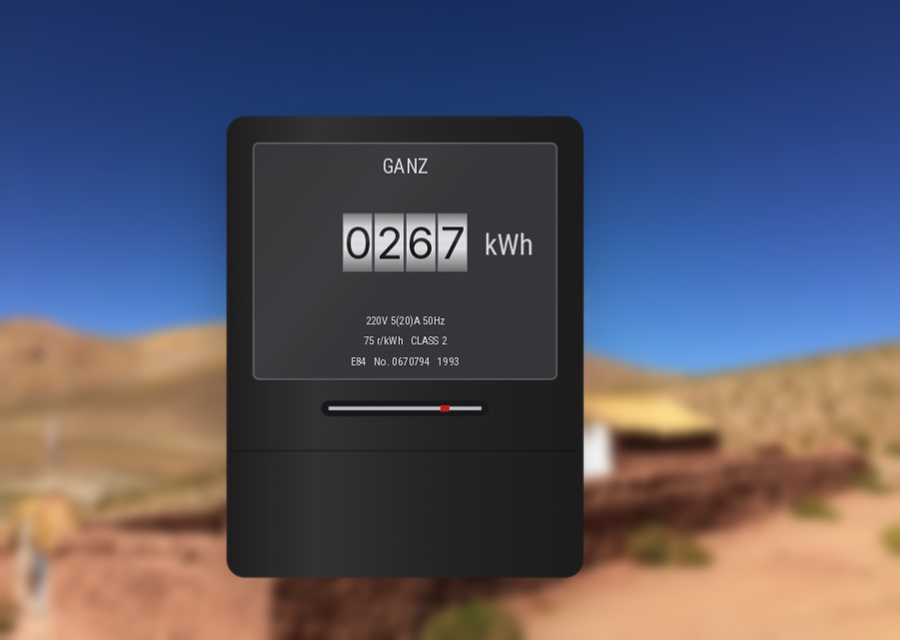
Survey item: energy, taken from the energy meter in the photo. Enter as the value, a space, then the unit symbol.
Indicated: 267 kWh
